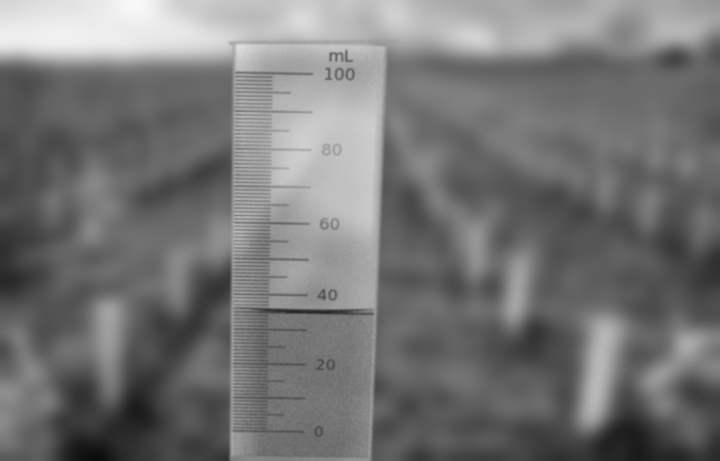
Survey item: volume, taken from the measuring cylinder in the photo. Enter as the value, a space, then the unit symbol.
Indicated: 35 mL
